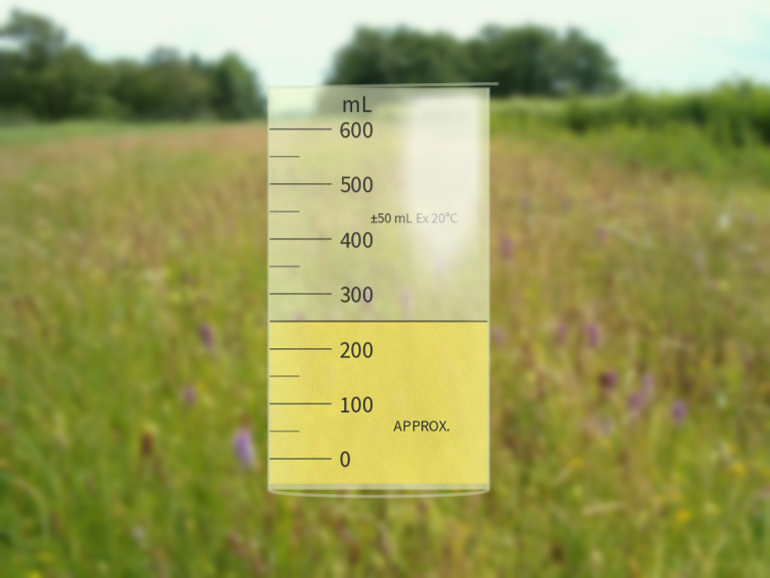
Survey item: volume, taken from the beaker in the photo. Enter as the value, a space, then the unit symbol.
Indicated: 250 mL
